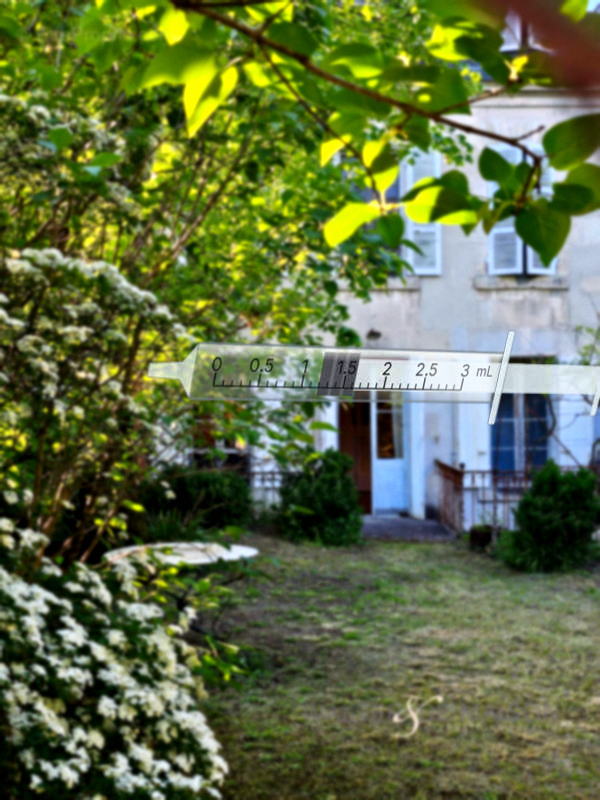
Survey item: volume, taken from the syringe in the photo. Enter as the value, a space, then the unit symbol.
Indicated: 1.2 mL
